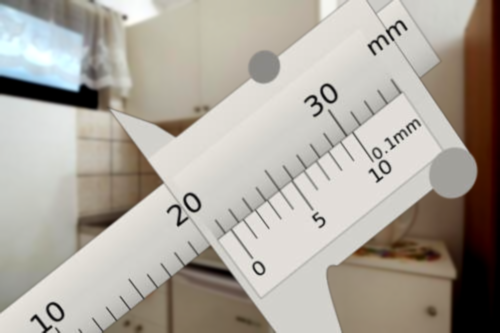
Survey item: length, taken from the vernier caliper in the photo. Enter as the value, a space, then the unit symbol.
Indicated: 21.4 mm
